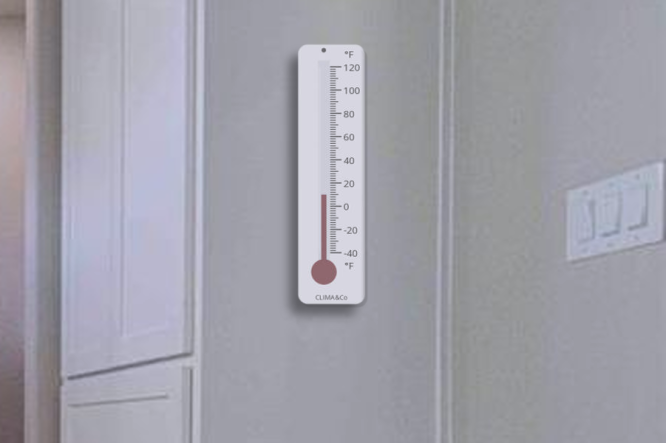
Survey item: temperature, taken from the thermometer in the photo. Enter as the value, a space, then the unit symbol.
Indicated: 10 °F
